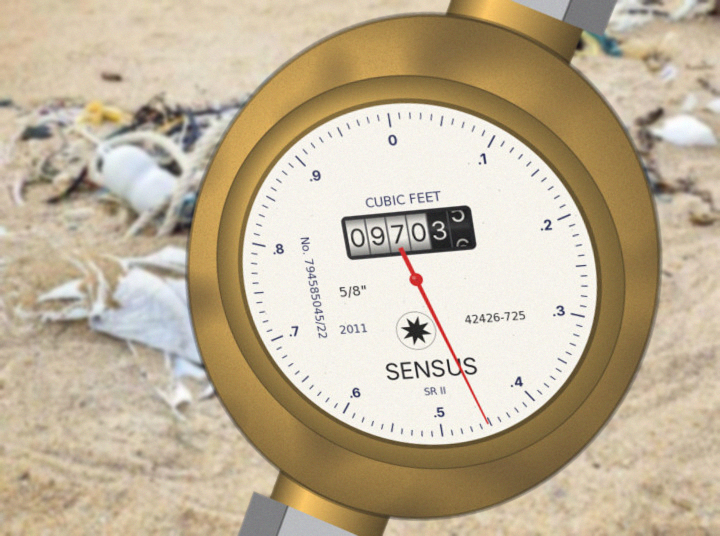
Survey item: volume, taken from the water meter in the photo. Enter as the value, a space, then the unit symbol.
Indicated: 97035.45 ft³
